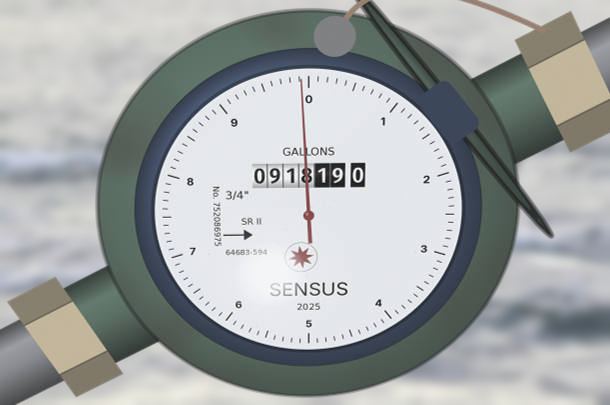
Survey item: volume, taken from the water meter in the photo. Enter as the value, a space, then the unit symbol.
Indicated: 918189.9 gal
